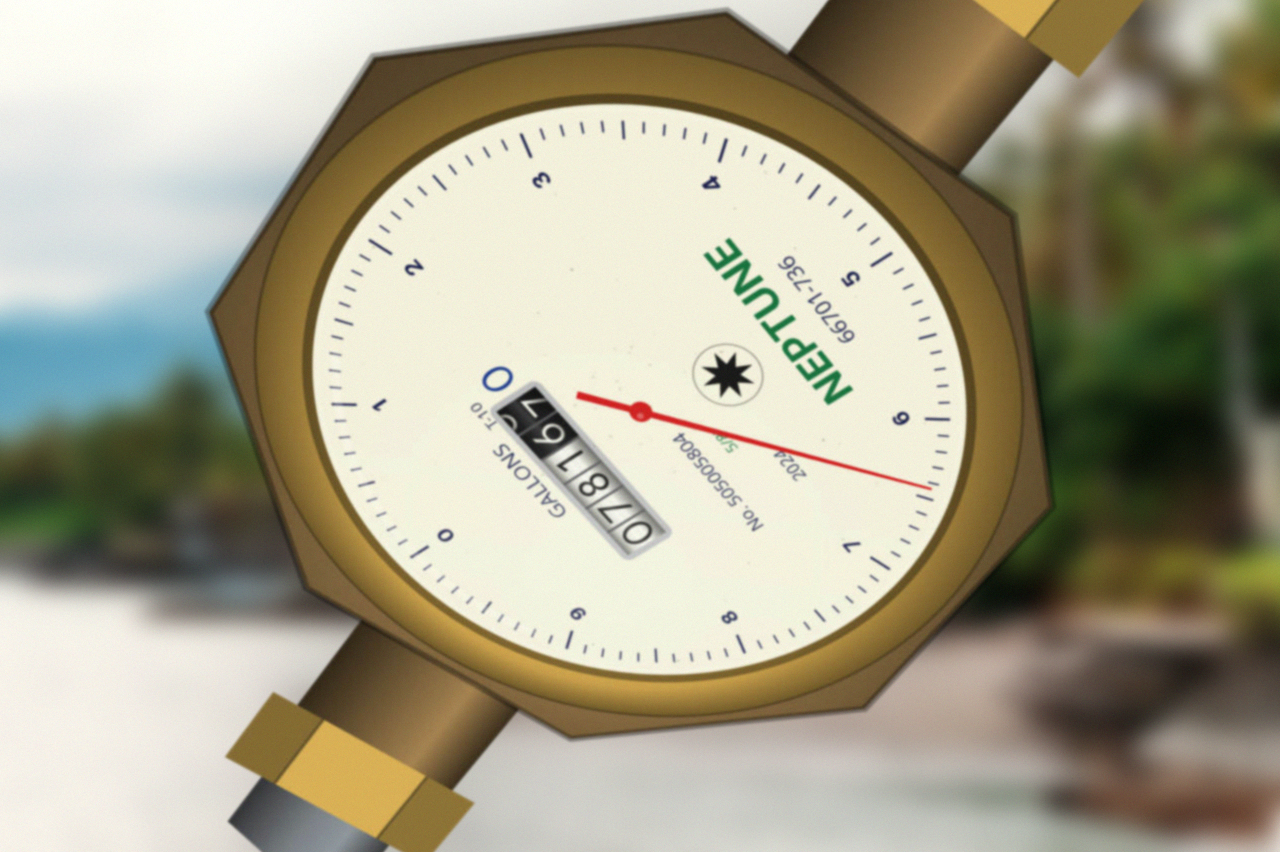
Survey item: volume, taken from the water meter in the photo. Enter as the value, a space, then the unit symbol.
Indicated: 781666.4 gal
